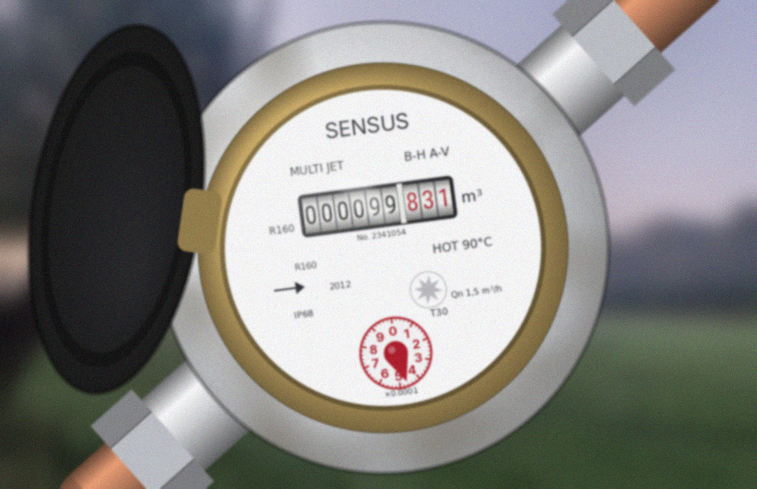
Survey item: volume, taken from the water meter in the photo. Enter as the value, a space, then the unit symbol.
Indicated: 99.8314 m³
